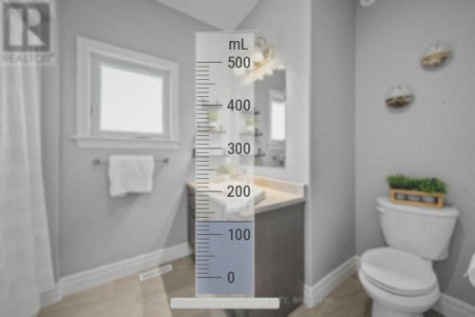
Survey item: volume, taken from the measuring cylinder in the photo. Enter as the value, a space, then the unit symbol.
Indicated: 130 mL
